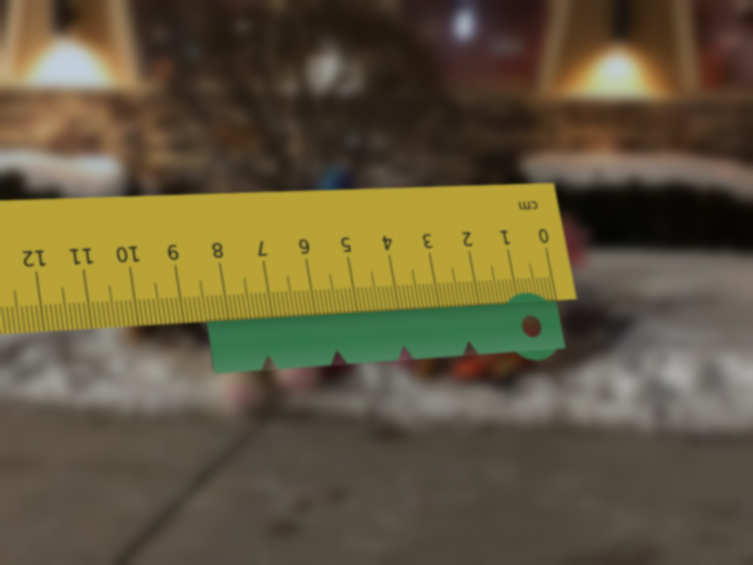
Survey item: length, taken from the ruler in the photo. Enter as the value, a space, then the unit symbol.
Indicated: 8.5 cm
